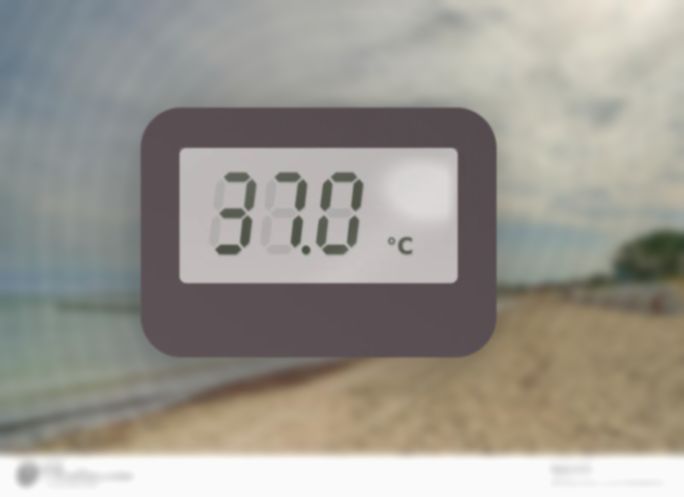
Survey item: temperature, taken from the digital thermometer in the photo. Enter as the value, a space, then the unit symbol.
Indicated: 37.0 °C
